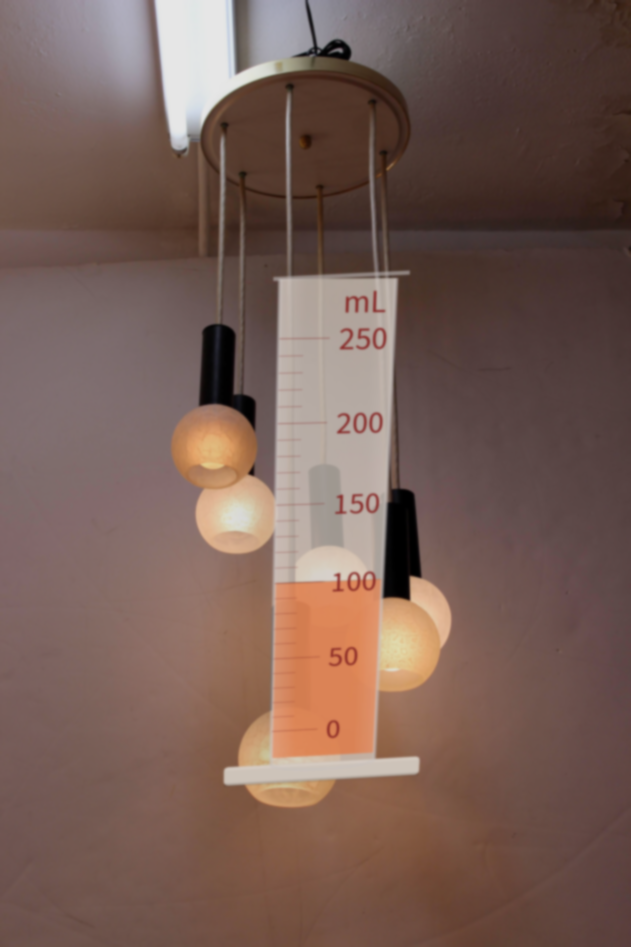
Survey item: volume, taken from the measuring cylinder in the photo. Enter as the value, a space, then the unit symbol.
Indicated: 100 mL
